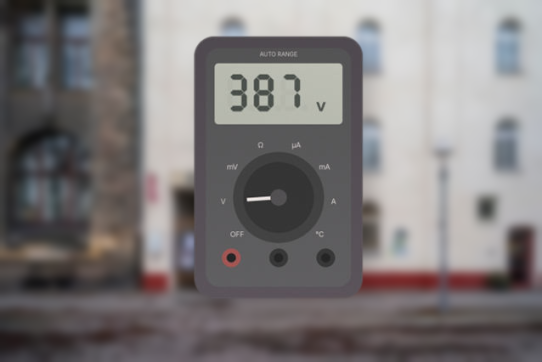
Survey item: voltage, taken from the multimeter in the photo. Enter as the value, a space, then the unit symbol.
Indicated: 387 V
